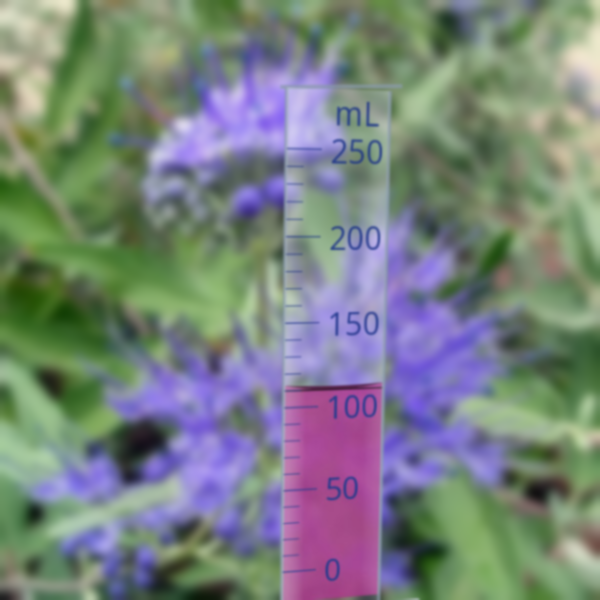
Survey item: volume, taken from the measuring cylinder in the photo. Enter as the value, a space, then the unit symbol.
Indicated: 110 mL
